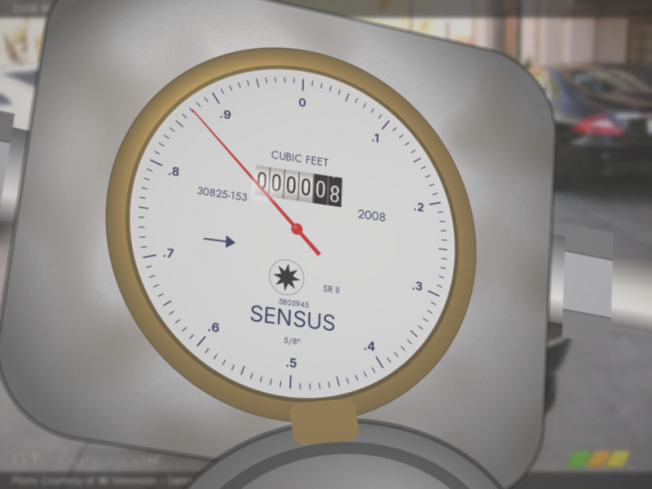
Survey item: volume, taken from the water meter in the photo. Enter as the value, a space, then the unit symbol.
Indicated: 7.87 ft³
